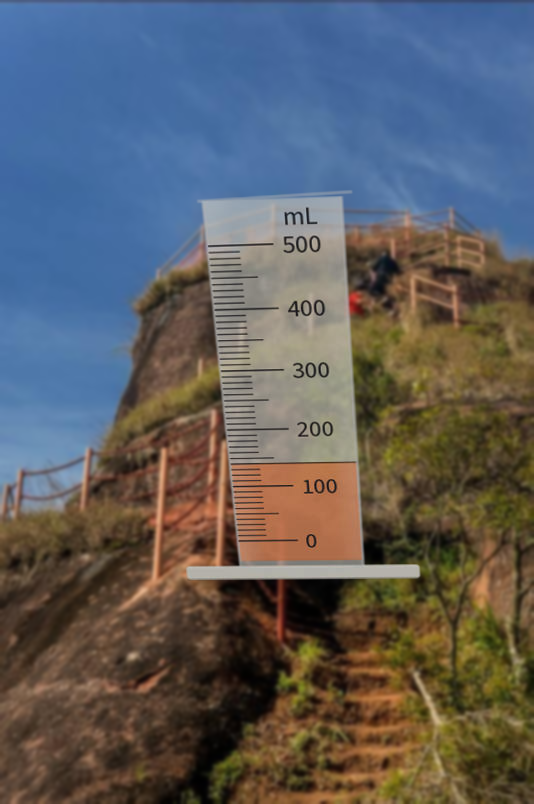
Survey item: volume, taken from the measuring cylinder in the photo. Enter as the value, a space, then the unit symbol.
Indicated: 140 mL
